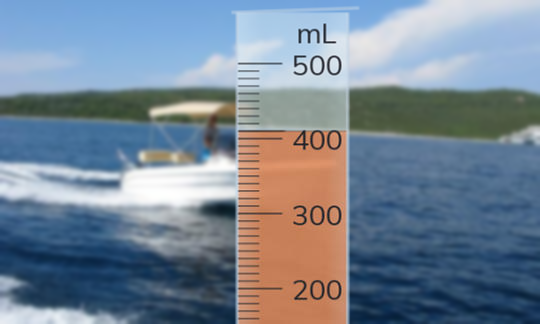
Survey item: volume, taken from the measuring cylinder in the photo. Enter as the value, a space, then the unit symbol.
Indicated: 410 mL
